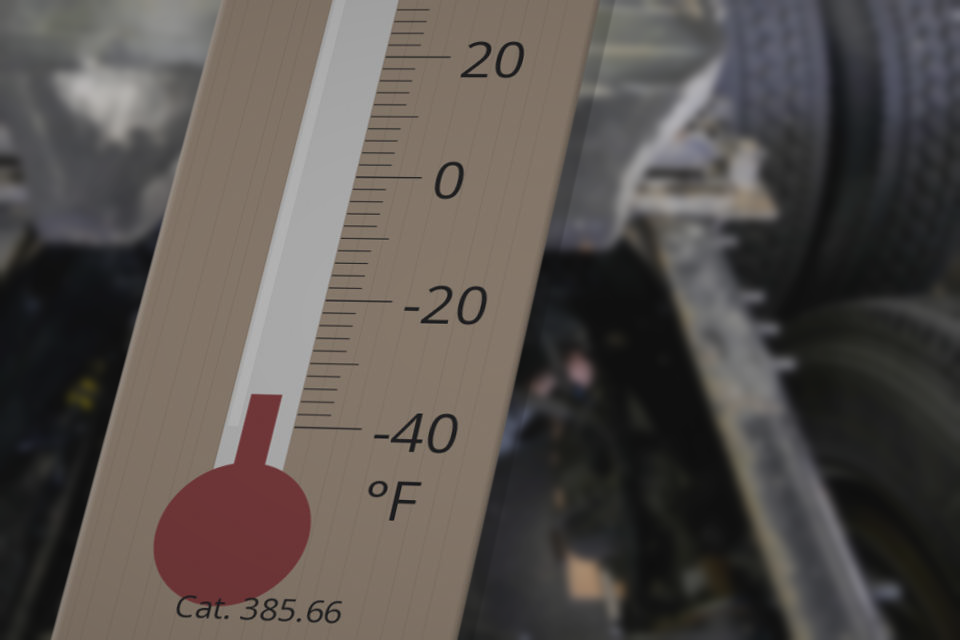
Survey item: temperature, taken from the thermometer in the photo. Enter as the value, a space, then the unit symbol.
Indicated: -35 °F
